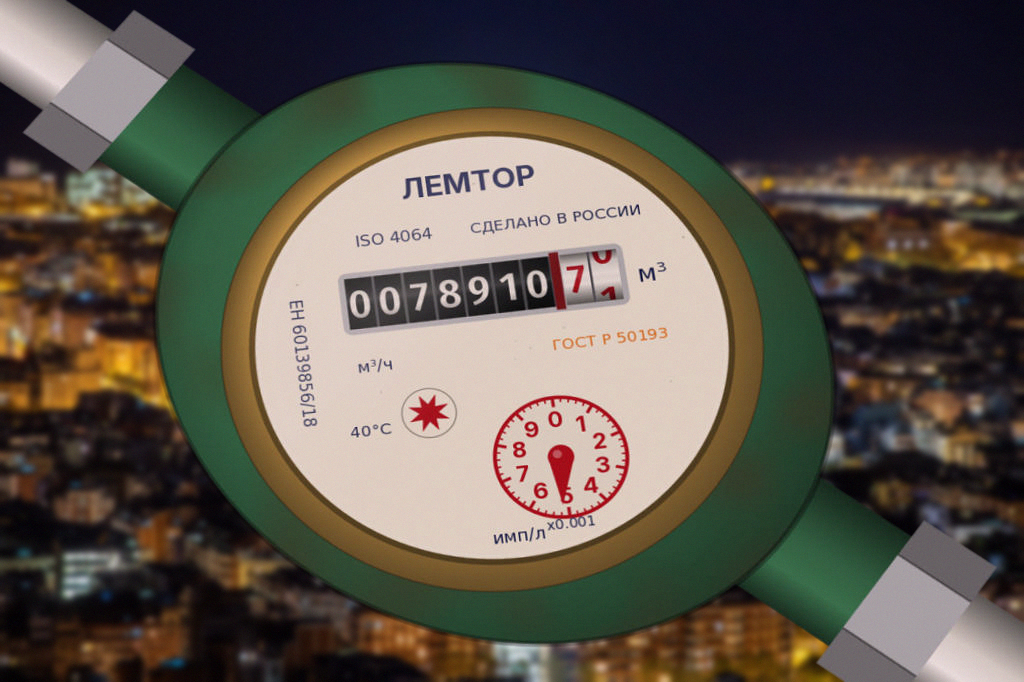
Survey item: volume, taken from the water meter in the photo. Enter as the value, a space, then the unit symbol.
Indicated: 78910.705 m³
